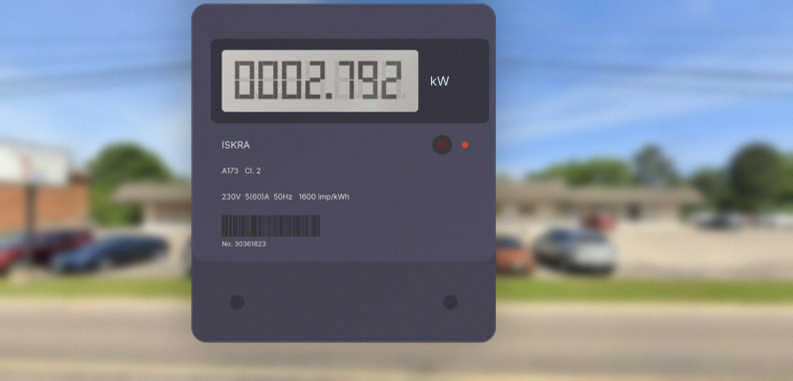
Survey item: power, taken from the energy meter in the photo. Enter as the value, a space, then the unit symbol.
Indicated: 2.792 kW
